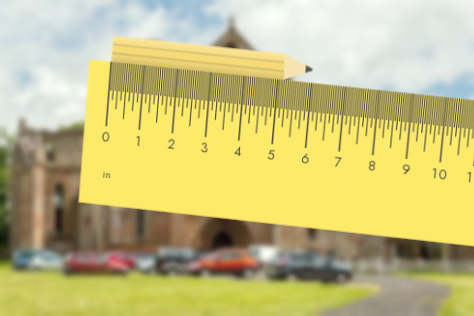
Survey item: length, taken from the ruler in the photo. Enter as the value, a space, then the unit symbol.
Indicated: 6 in
